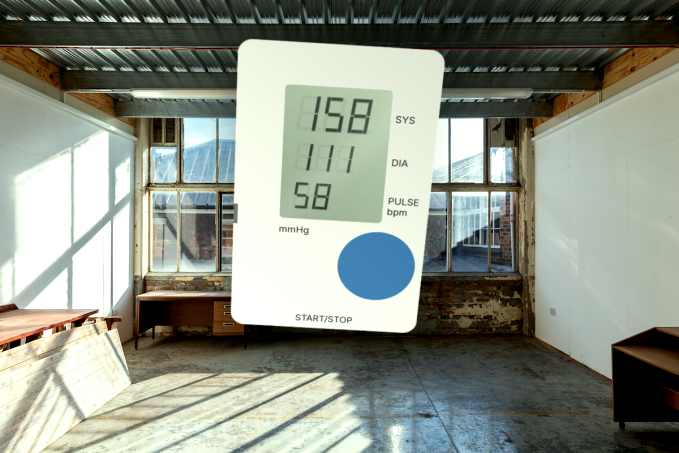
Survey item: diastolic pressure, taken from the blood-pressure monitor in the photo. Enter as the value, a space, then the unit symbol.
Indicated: 111 mmHg
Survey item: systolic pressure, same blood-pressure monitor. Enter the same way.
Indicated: 158 mmHg
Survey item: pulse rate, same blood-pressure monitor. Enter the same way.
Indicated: 58 bpm
